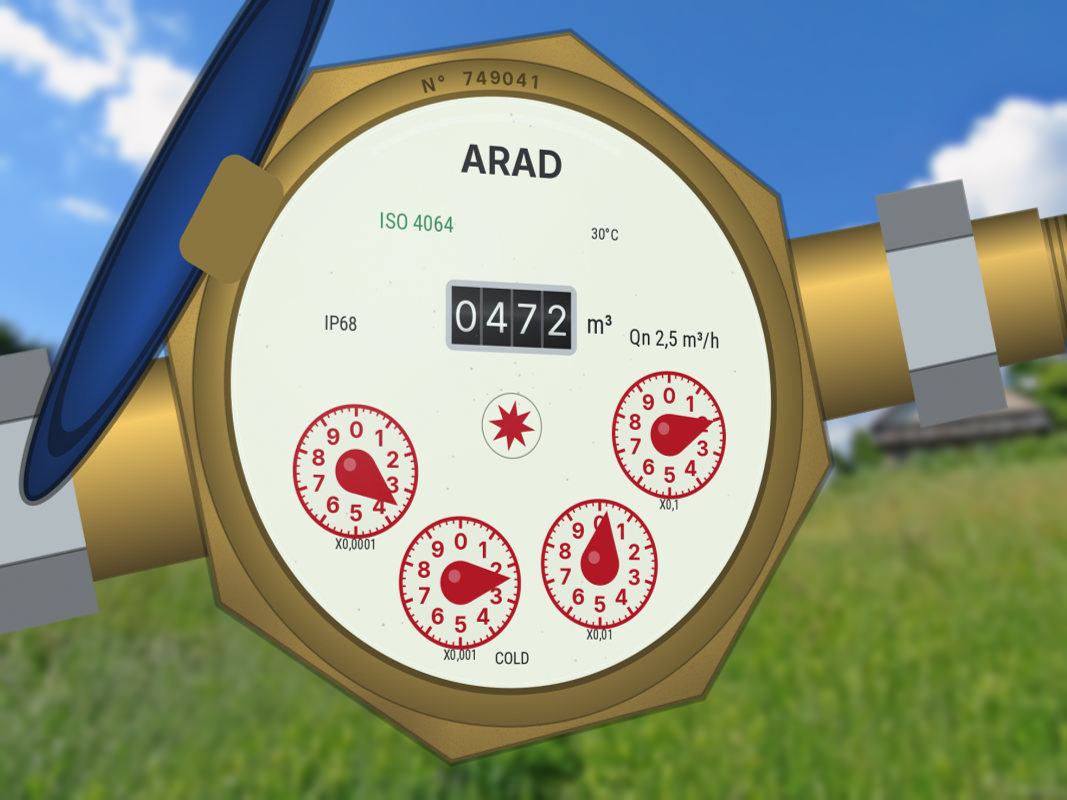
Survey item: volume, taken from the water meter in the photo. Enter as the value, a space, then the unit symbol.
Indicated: 472.2023 m³
